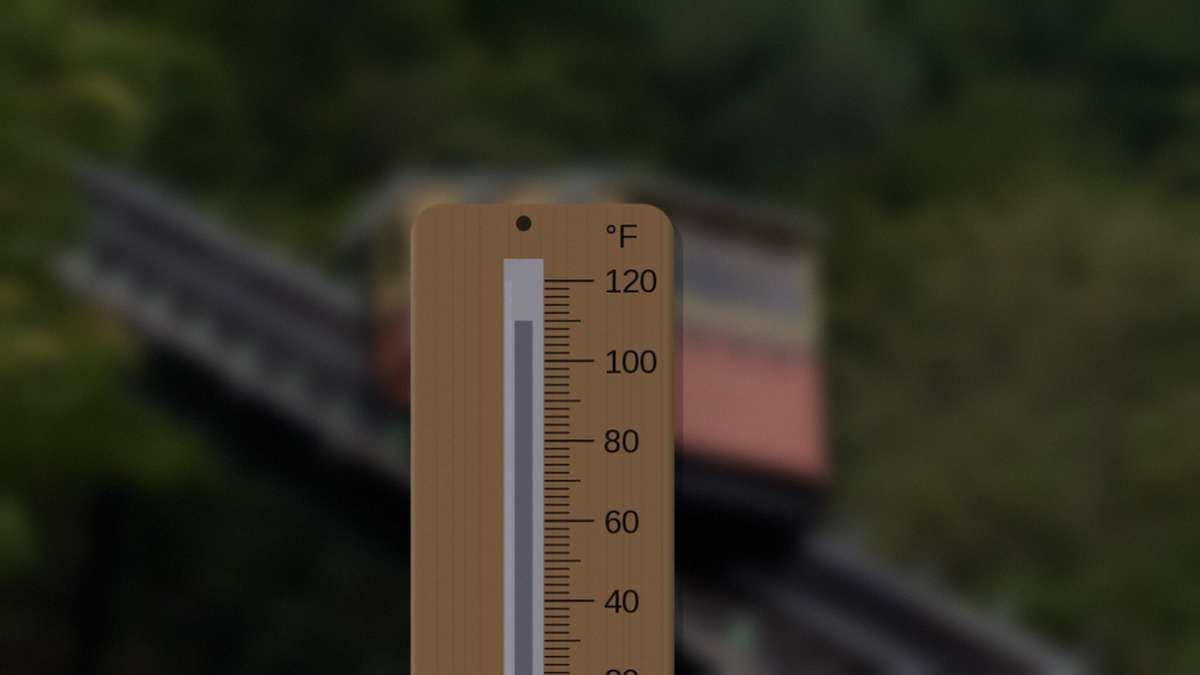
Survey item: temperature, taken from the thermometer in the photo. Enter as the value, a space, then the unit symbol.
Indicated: 110 °F
